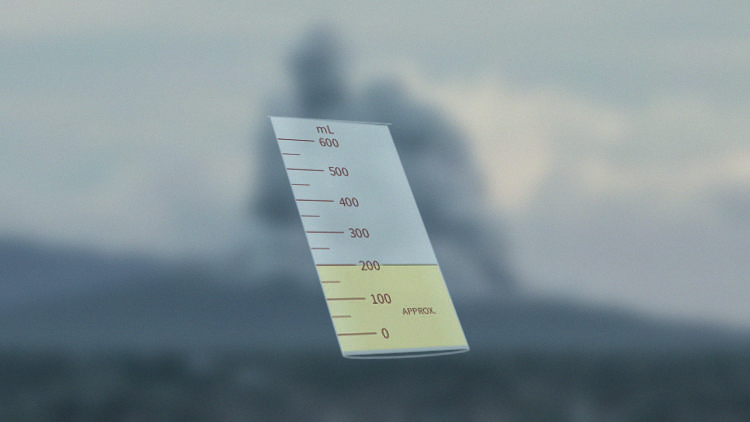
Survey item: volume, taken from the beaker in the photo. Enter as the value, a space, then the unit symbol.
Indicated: 200 mL
